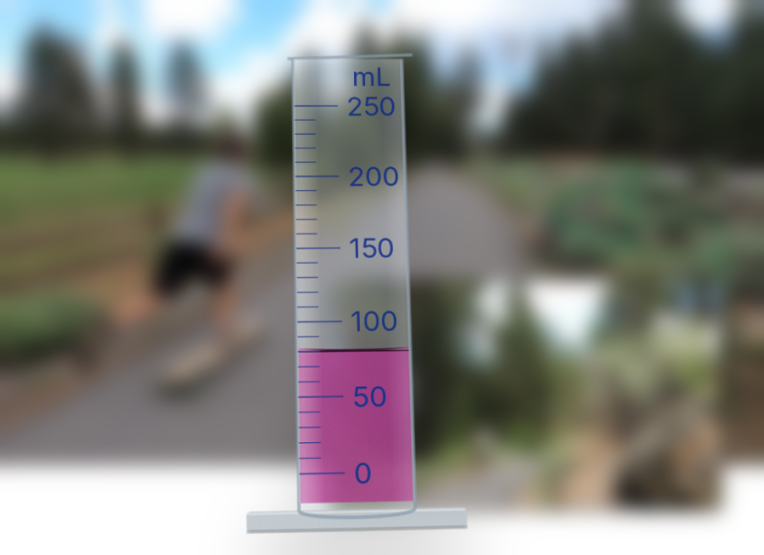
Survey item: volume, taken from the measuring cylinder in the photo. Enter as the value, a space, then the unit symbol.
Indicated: 80 mL
